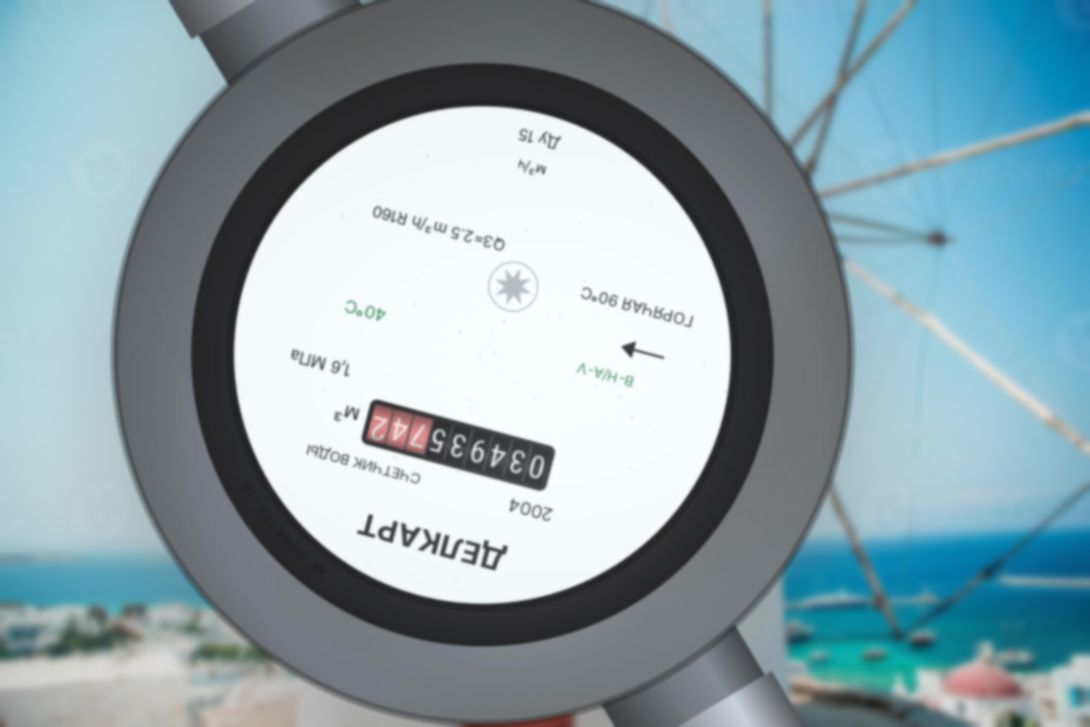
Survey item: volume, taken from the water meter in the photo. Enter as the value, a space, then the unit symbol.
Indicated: 34935.742 m³
